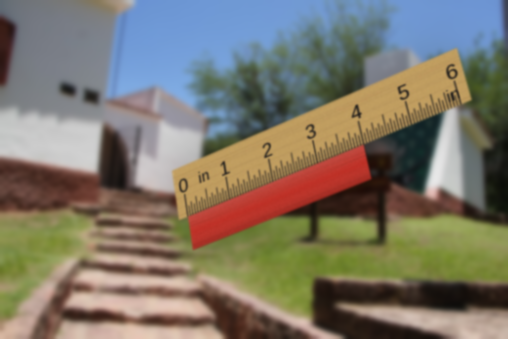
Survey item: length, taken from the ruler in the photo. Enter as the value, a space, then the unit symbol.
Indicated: 4 in
